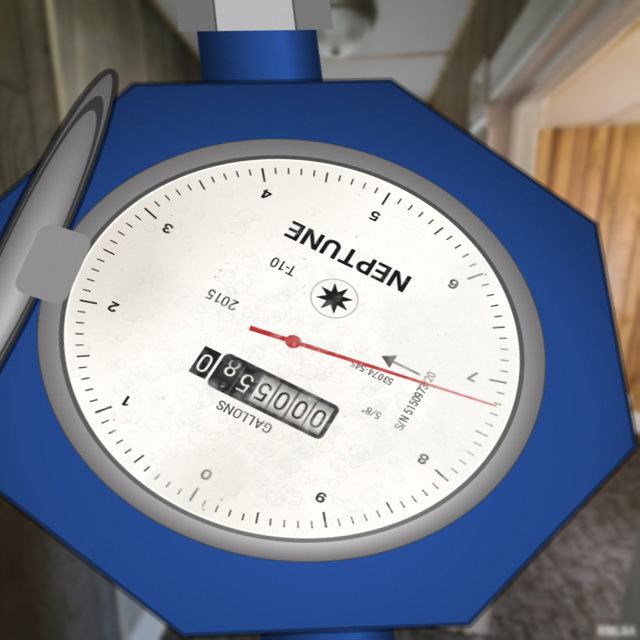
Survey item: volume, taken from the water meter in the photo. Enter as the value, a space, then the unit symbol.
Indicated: 5577.2 gal
